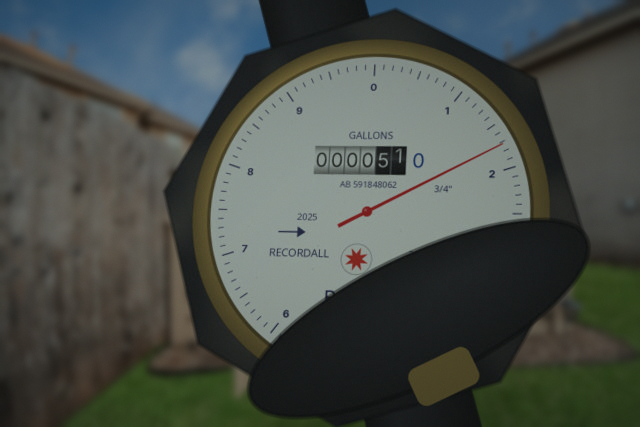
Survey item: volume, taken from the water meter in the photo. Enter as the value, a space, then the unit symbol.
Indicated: 511.7 gal
